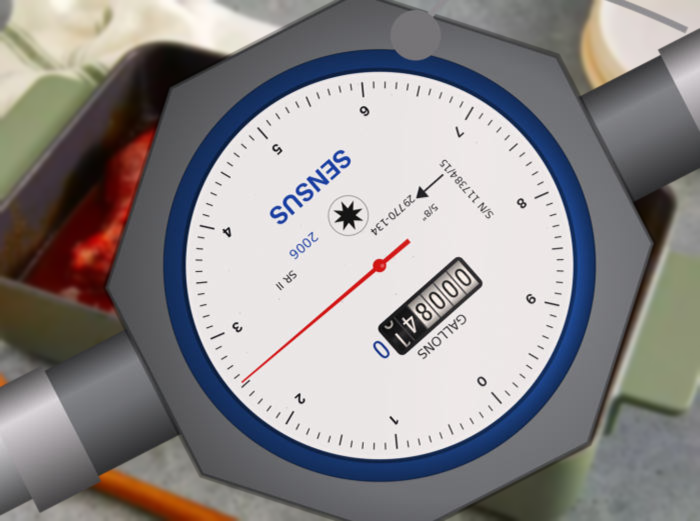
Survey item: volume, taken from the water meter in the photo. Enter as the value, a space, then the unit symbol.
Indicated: 8412.5 gal
